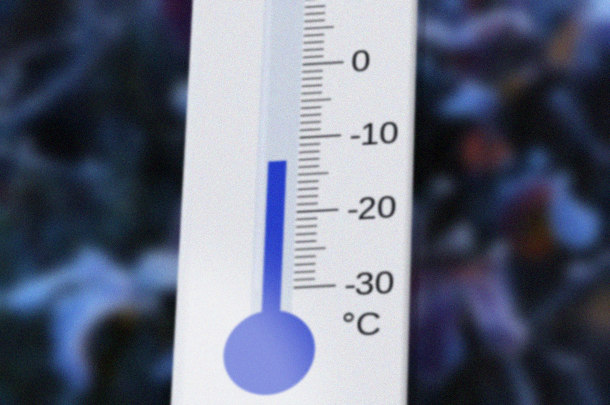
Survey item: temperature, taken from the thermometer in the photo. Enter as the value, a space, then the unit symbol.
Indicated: -13 °C
